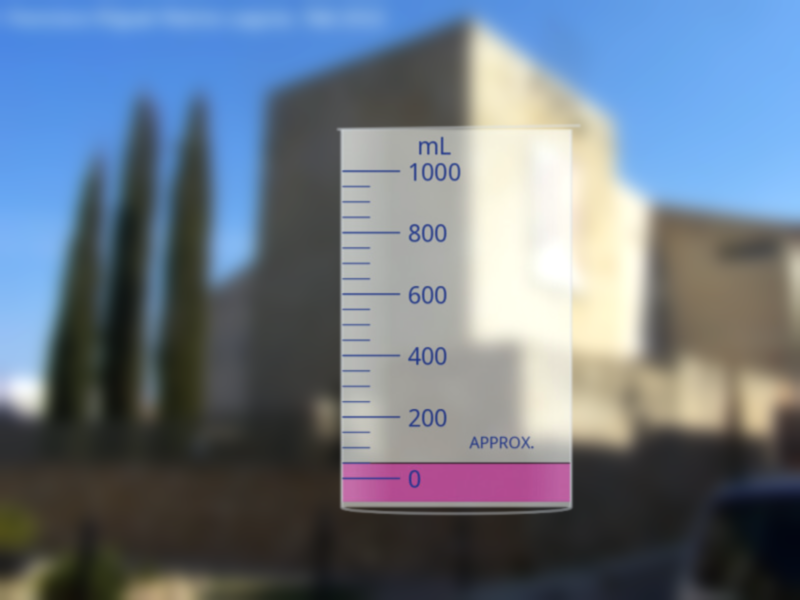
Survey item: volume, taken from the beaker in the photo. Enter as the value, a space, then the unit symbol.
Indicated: 50 mL
